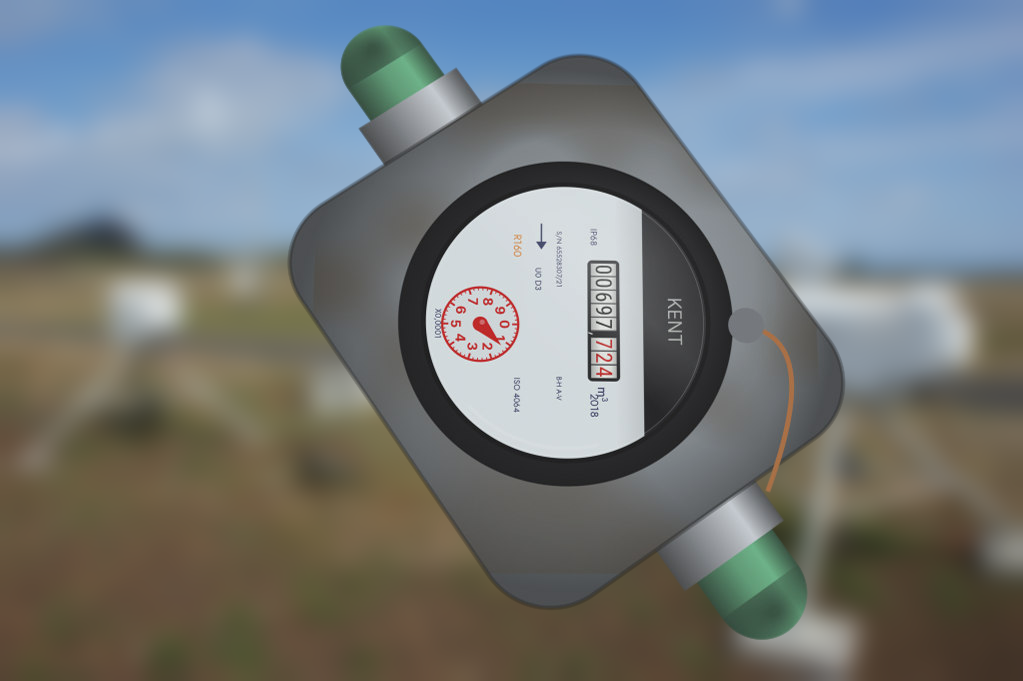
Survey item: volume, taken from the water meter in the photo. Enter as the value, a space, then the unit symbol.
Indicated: 697.7241 m³
